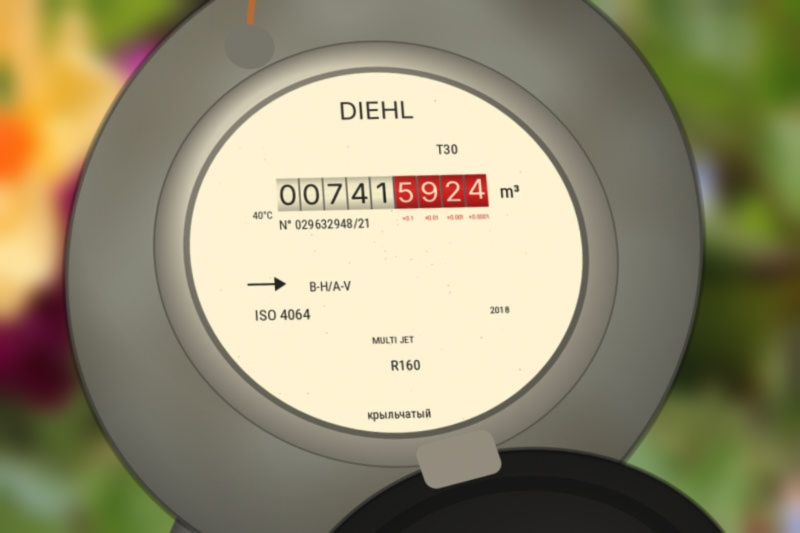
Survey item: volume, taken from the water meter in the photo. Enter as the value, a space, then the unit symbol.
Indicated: 741.5924 m³
